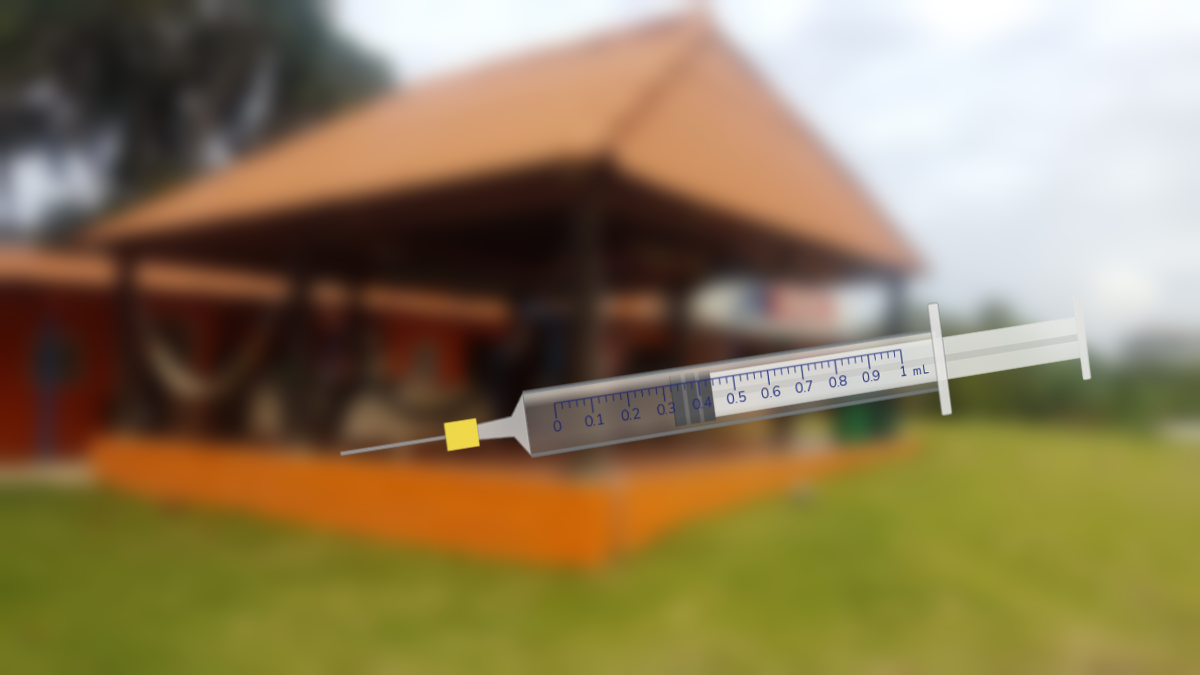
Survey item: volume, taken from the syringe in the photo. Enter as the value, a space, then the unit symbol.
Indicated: 0.32 mL
